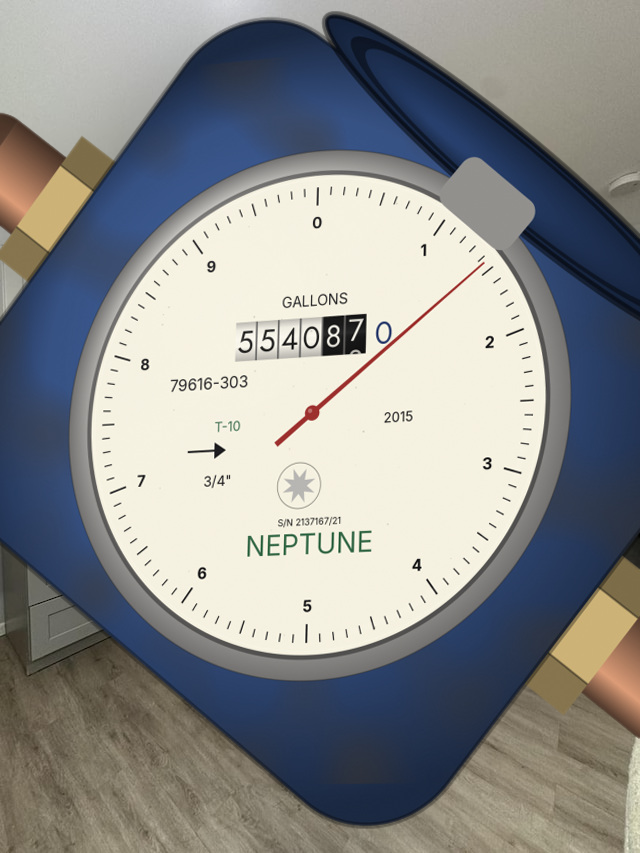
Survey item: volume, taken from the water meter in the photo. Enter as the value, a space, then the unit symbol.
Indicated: 5540871.4 gal
